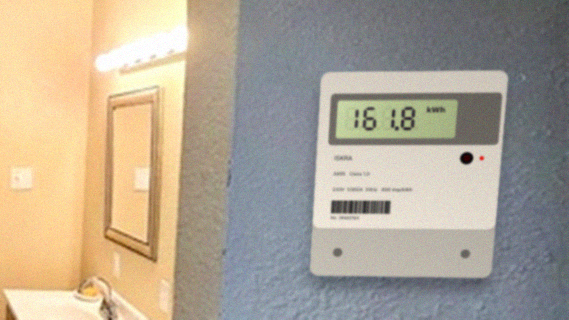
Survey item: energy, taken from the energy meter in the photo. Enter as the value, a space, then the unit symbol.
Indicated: 161.8 kWh
